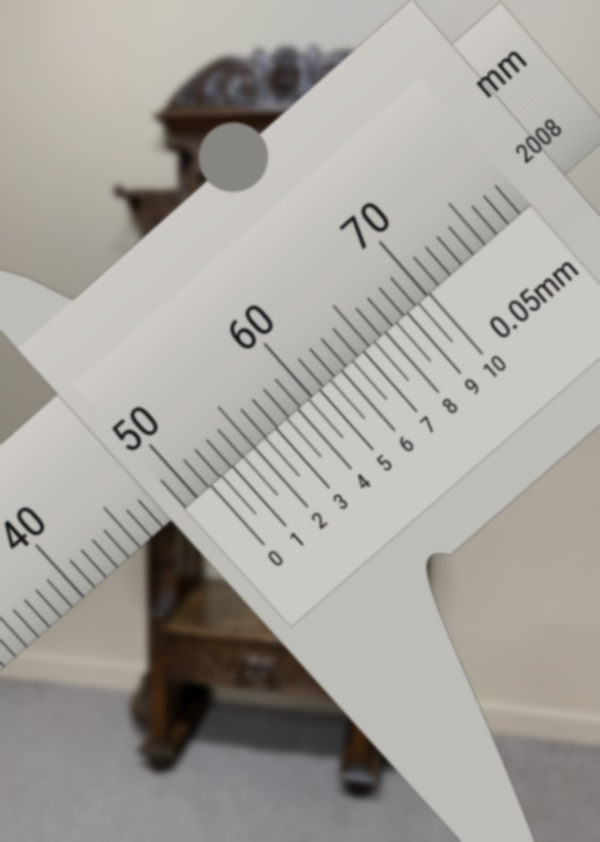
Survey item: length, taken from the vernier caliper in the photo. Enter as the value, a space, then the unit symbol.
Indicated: 51.2 mm
